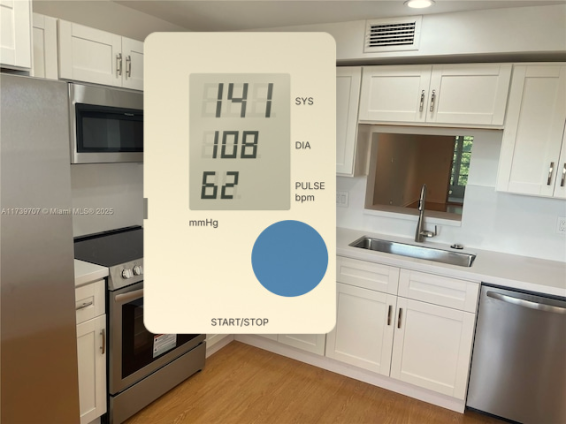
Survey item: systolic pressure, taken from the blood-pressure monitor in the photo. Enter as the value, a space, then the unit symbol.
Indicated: 141 mmHg
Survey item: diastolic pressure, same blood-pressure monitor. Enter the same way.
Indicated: 108 mmHg
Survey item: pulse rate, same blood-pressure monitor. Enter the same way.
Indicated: 62 bpm
